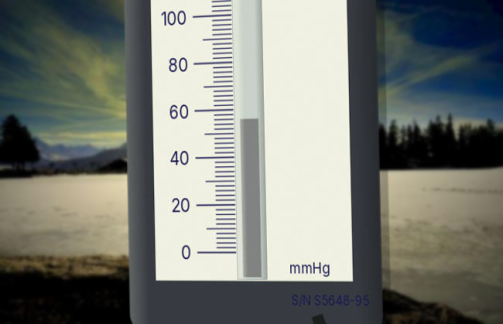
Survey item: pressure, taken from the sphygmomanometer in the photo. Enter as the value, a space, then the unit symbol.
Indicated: 56 mmHg
